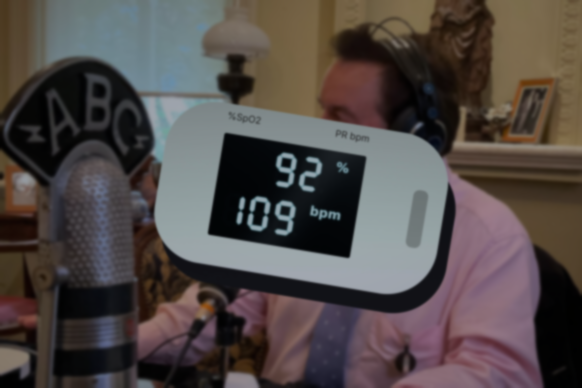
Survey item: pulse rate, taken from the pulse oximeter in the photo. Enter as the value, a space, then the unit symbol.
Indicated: 109 bpm
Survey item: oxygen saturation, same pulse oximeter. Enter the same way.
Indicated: 92 %
